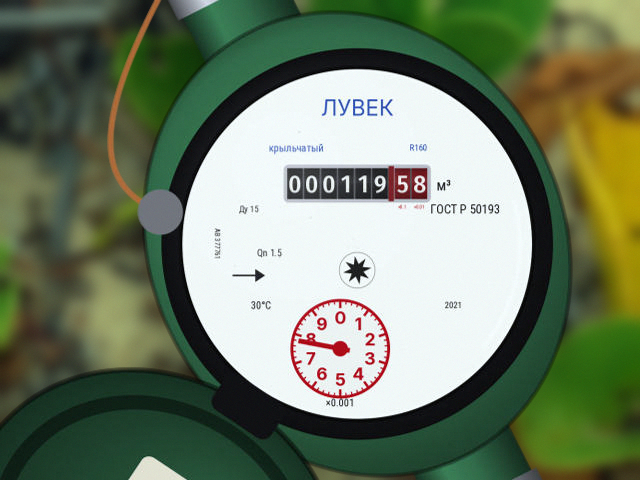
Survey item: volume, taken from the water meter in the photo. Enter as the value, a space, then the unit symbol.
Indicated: 119.587 m³
